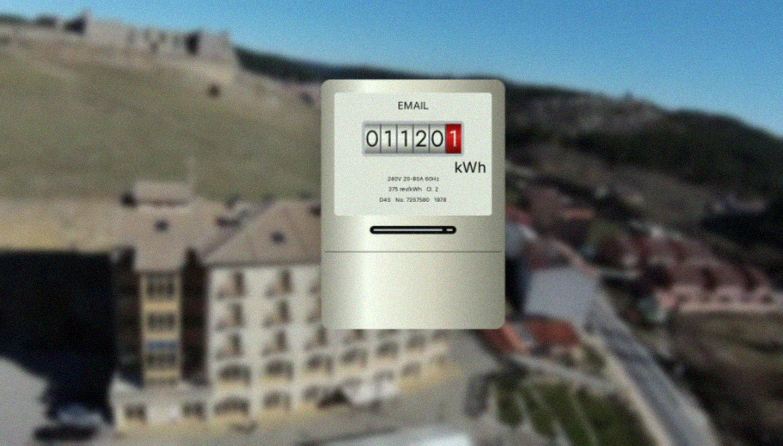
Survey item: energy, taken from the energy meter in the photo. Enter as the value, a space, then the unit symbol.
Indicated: 1120.1 kWh
